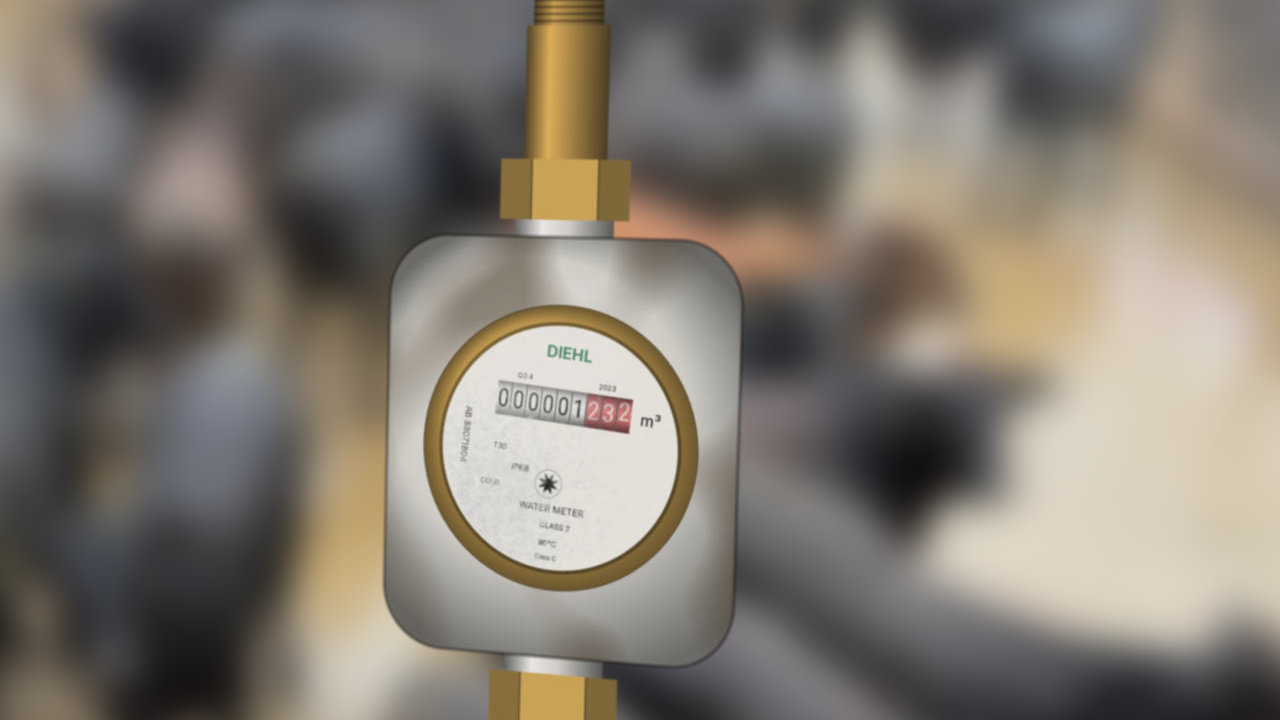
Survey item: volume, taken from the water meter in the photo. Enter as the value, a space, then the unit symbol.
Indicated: 1.232 m³
